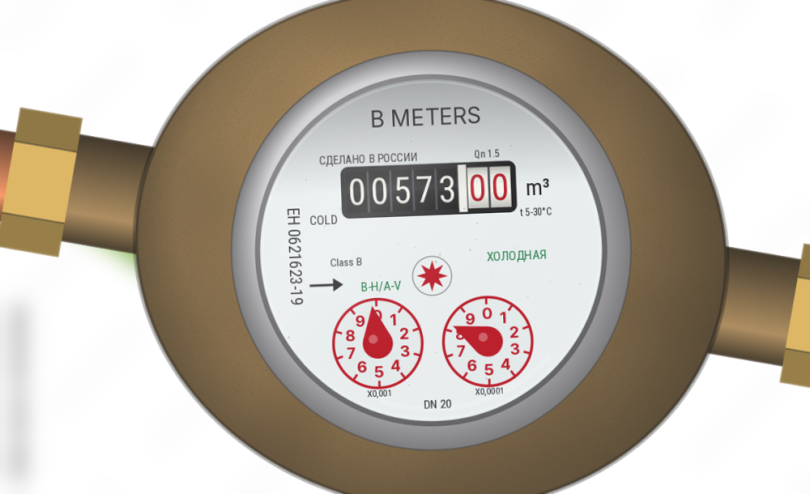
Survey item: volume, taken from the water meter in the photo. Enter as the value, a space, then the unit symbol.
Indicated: 572.9998 m³
